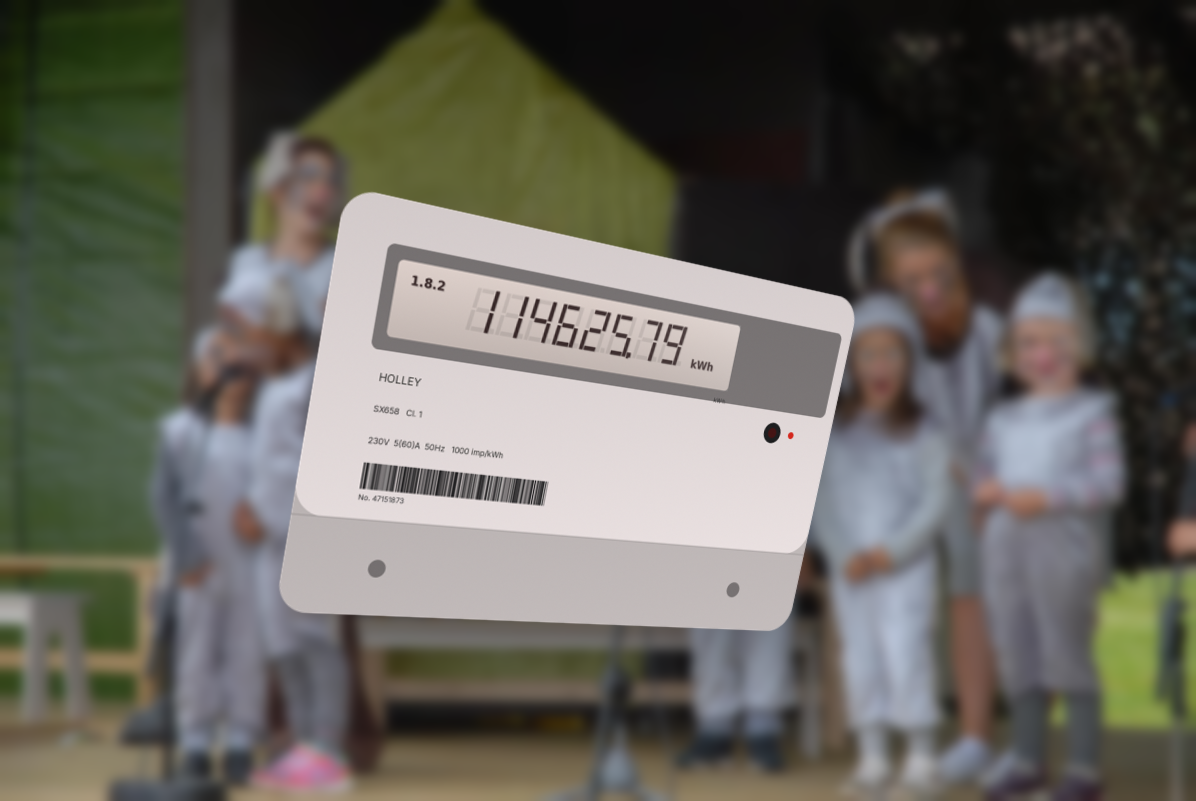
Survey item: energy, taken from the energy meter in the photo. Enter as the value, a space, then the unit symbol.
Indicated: 114625.79 kWh
